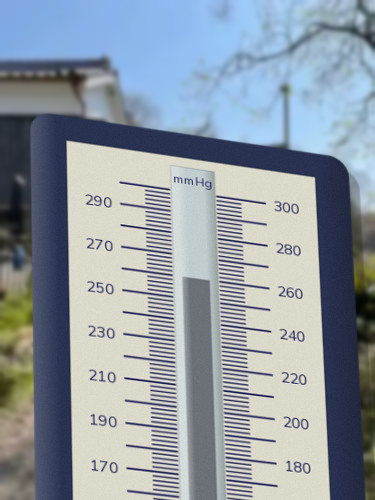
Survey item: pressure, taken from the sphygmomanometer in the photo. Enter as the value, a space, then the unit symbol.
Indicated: 260 mmHg
